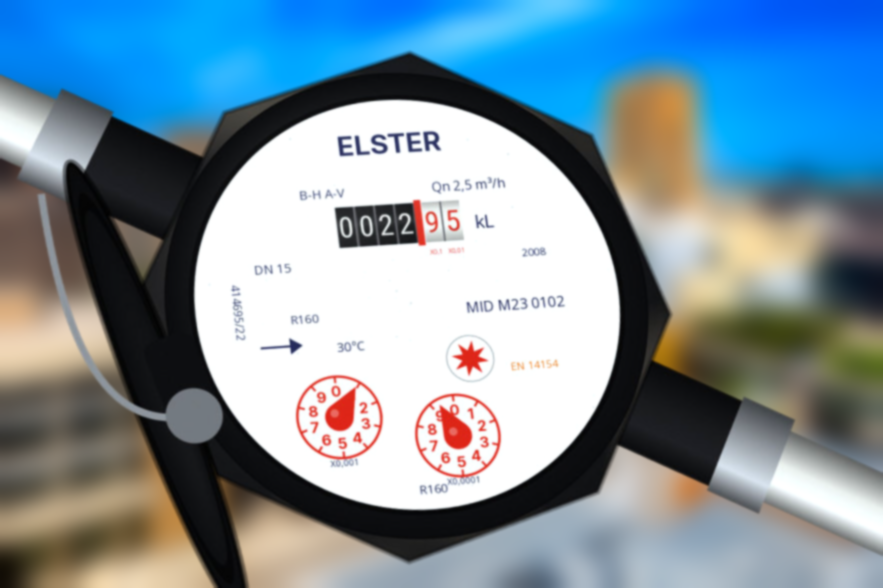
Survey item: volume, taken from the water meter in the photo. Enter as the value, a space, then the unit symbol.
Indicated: 22.9509 kL
